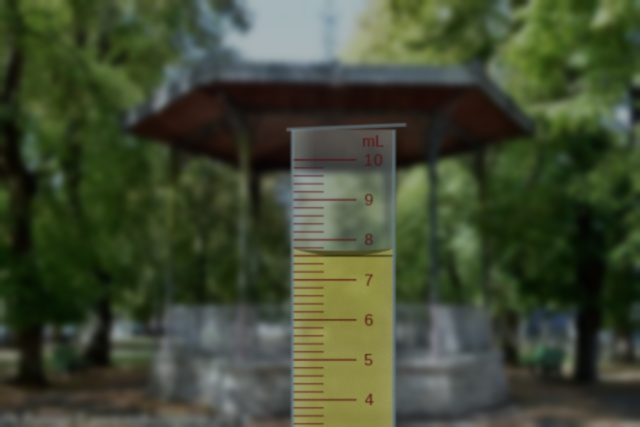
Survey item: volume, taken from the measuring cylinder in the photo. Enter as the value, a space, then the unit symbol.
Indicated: 7.6 mL
